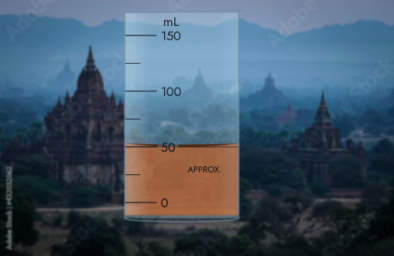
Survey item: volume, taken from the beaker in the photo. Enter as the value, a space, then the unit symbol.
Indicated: 50 mL
